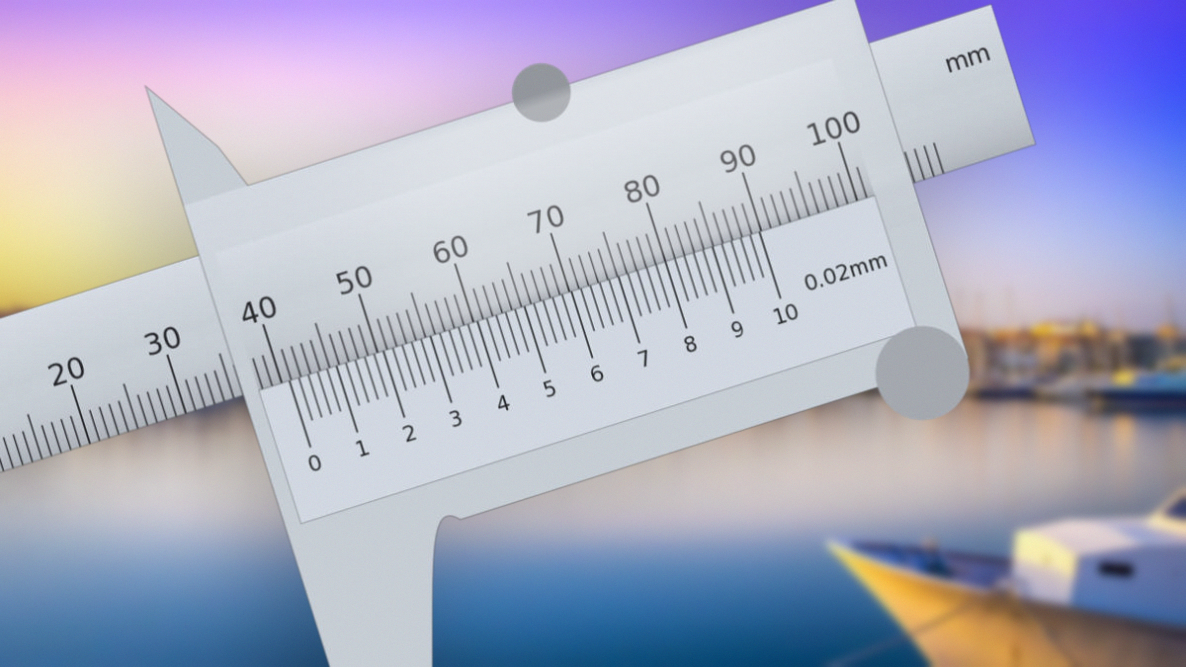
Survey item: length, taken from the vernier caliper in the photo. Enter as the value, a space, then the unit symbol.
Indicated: 40.8 mm
